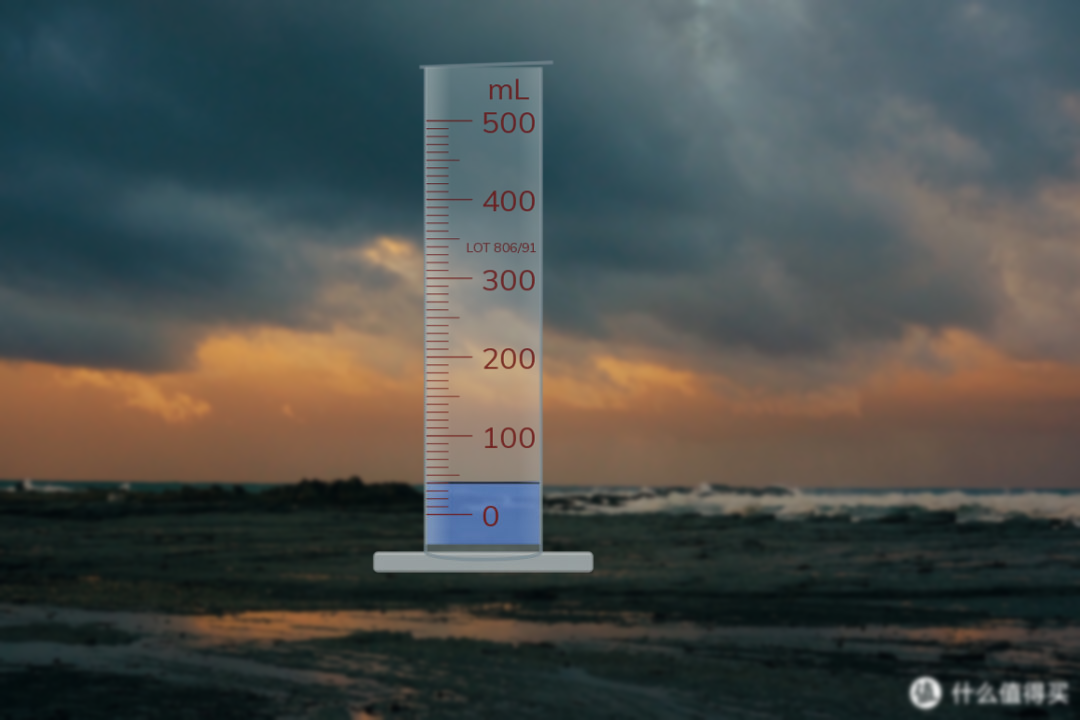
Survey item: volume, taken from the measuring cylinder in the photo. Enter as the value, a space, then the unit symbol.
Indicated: 40 mL
